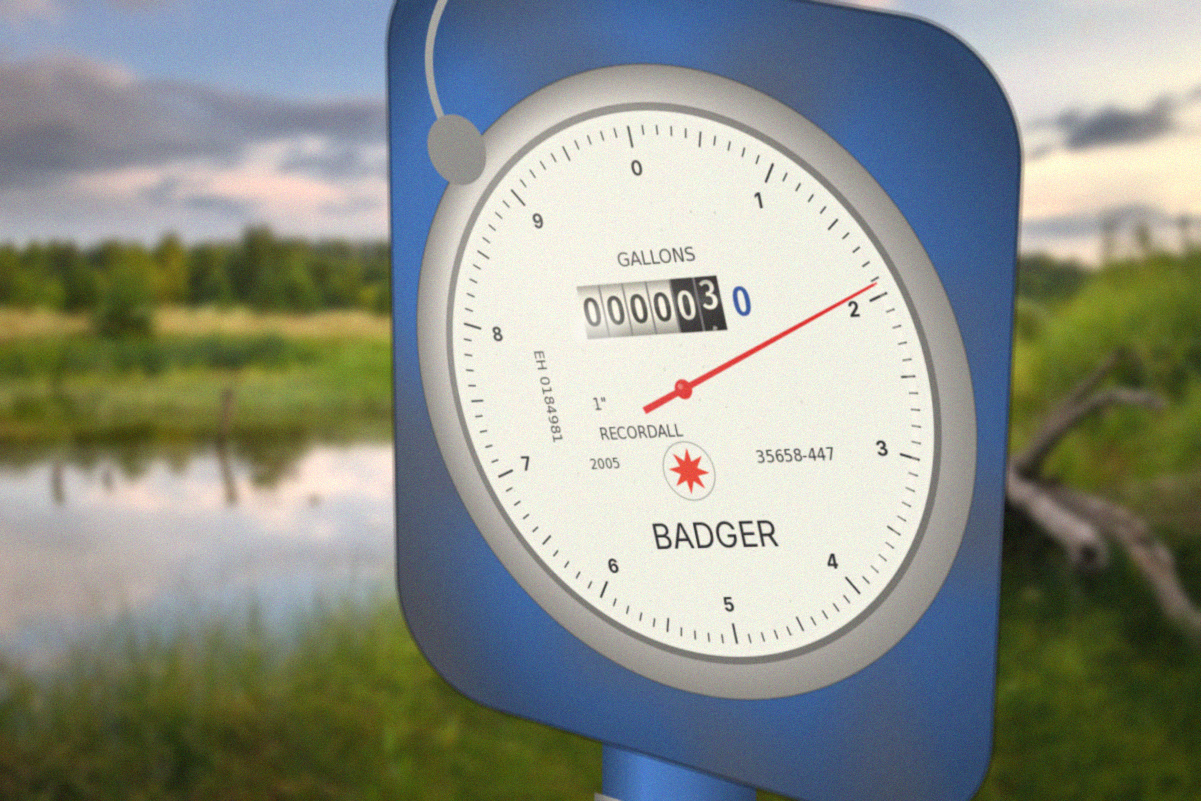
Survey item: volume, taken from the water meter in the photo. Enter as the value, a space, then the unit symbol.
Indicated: 31.9 gal
